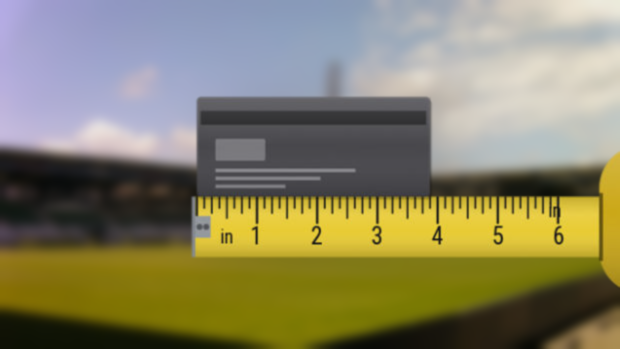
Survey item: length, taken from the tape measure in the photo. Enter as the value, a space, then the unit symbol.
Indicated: 3.875 in
